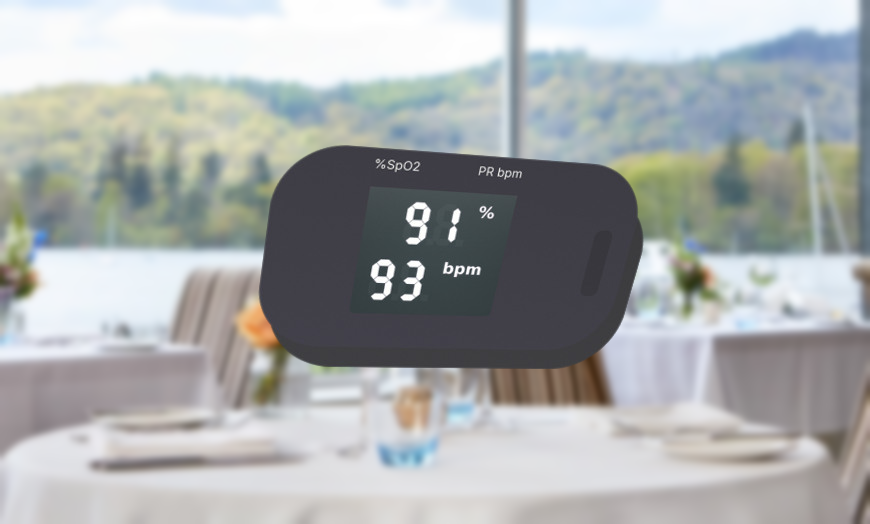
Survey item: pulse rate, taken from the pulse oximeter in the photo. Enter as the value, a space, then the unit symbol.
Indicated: 93 bpm
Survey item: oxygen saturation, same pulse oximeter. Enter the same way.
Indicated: 91 %
